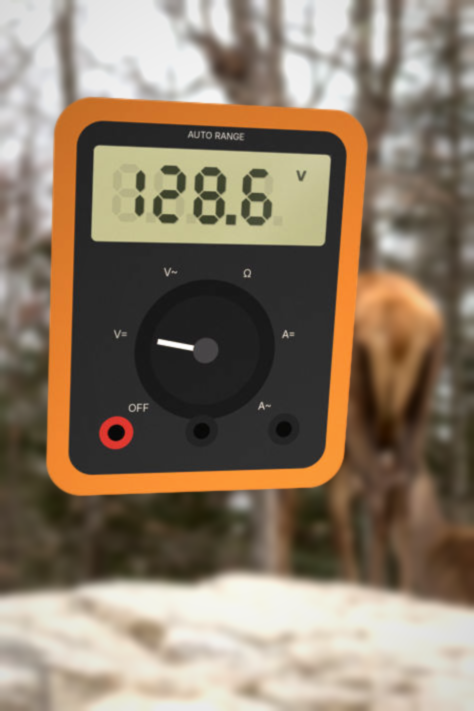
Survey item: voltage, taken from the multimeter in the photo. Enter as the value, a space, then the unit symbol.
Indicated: 128.6 V
